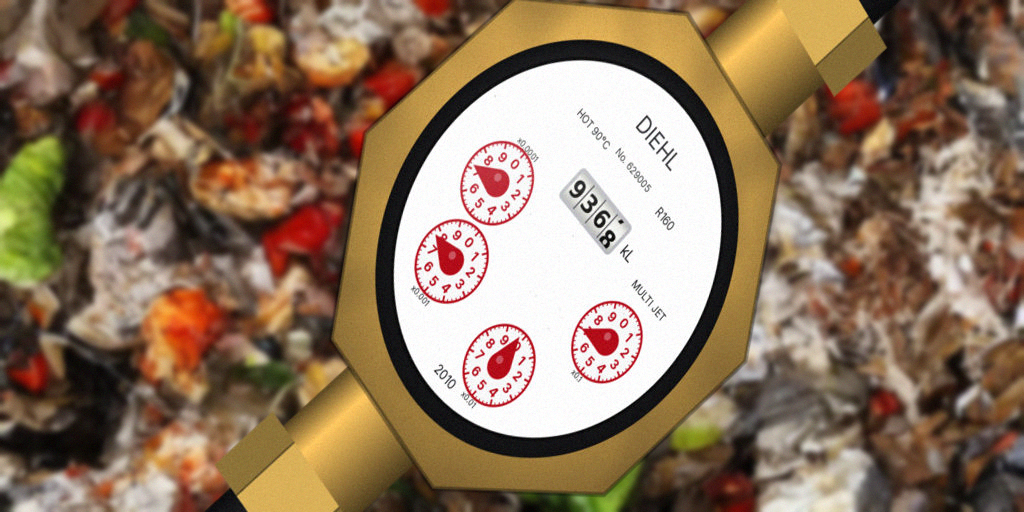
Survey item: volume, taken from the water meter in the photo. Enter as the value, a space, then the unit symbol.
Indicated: 9367.6977 kL
